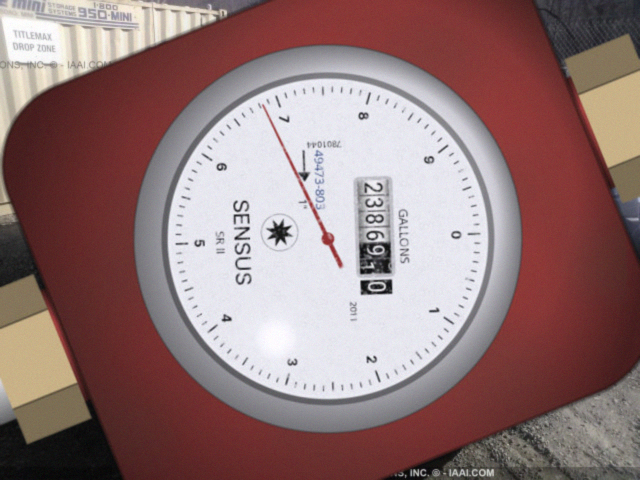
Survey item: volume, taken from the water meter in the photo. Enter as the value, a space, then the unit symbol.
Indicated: 2386906.8 gal
